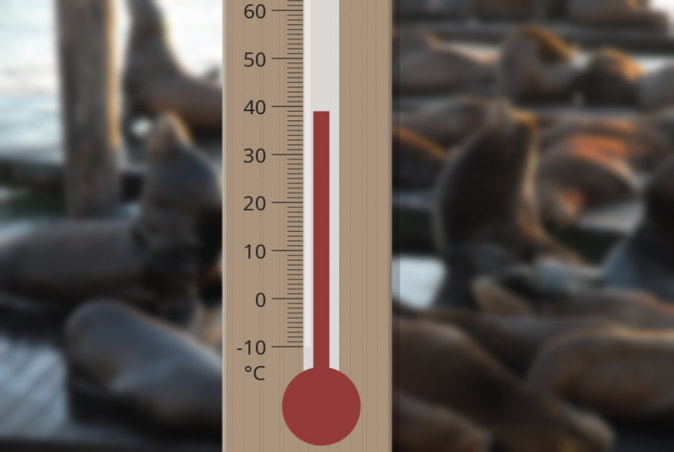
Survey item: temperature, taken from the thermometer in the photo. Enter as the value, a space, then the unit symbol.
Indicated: 39 °C
